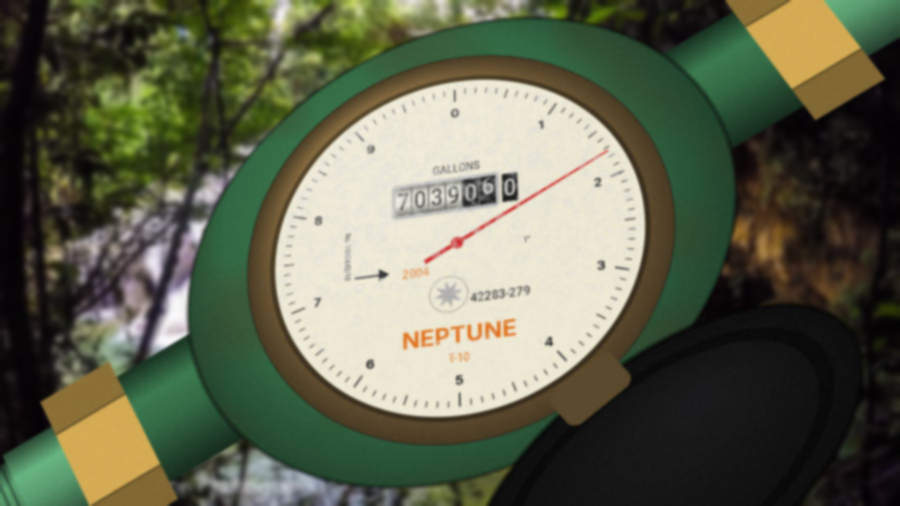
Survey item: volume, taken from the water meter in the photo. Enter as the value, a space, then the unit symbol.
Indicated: 7039061.7 gal
